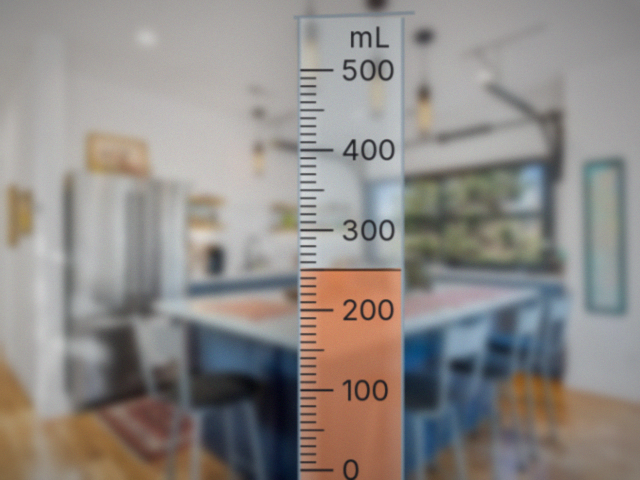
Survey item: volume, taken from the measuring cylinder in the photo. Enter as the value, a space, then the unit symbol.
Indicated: 250 mL
